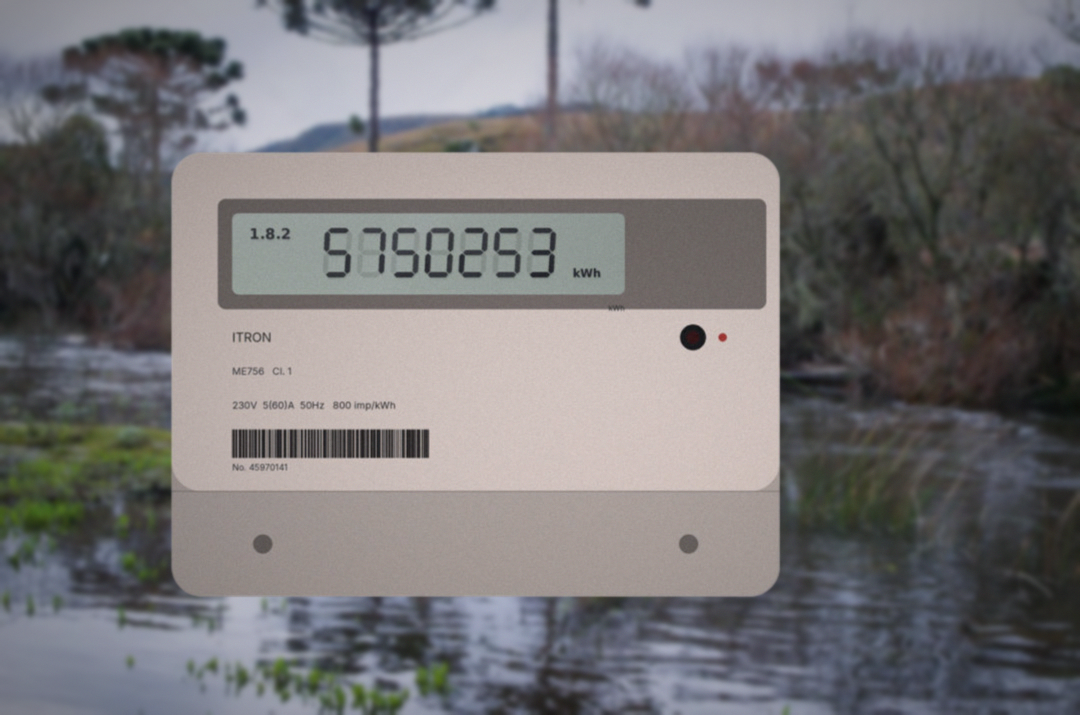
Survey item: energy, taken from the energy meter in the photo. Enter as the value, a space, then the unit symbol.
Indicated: 5750253 kWh
